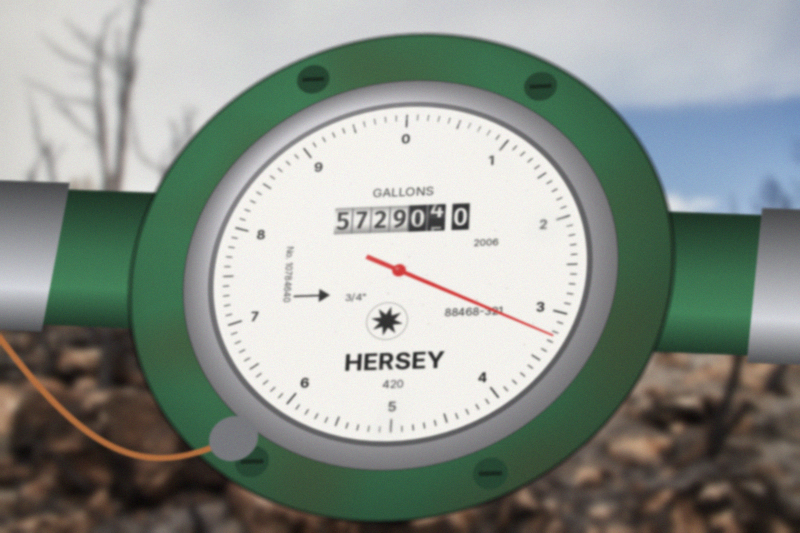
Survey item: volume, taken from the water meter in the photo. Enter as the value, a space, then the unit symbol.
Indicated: 5729043.2 gal
